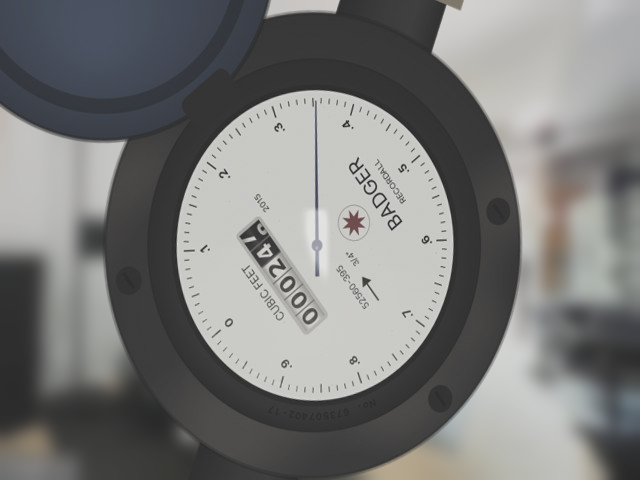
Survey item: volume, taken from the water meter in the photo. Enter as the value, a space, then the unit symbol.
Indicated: 247.35 ft³
